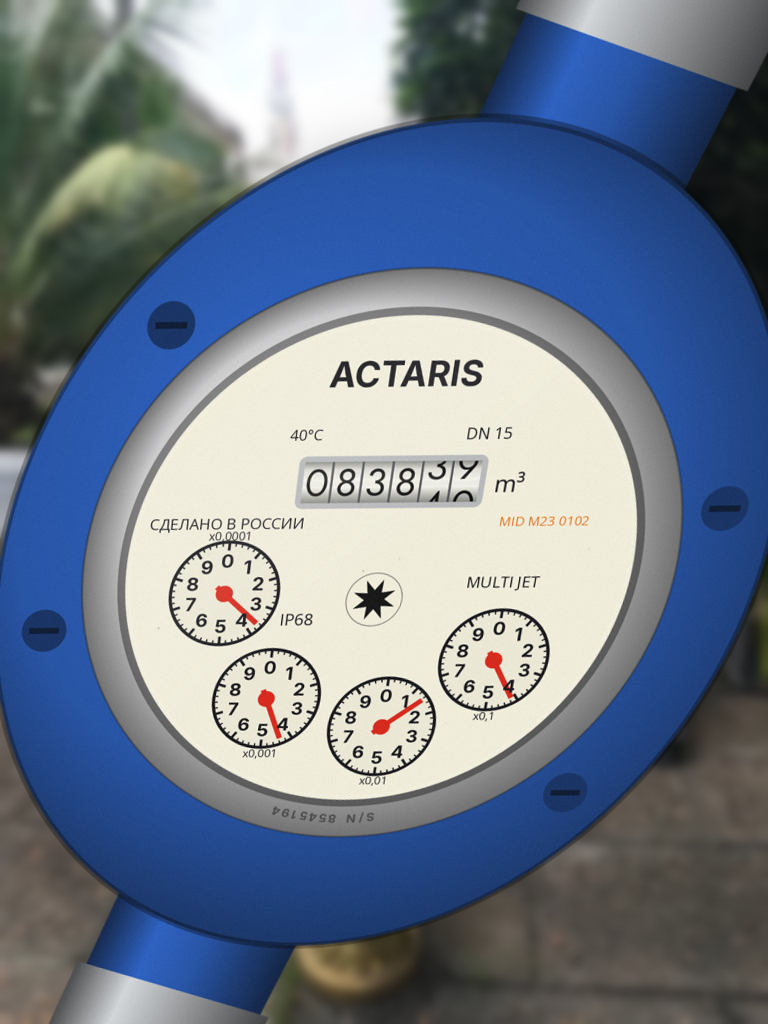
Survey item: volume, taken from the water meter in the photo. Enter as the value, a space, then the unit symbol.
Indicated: 83839.4143 m³
